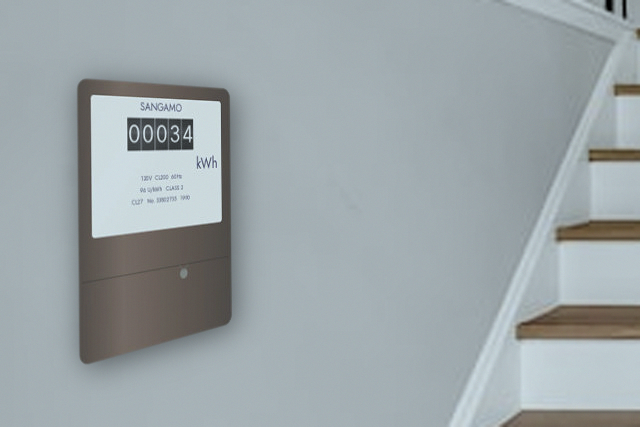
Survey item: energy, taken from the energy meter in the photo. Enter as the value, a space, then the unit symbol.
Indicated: 34 kWh
